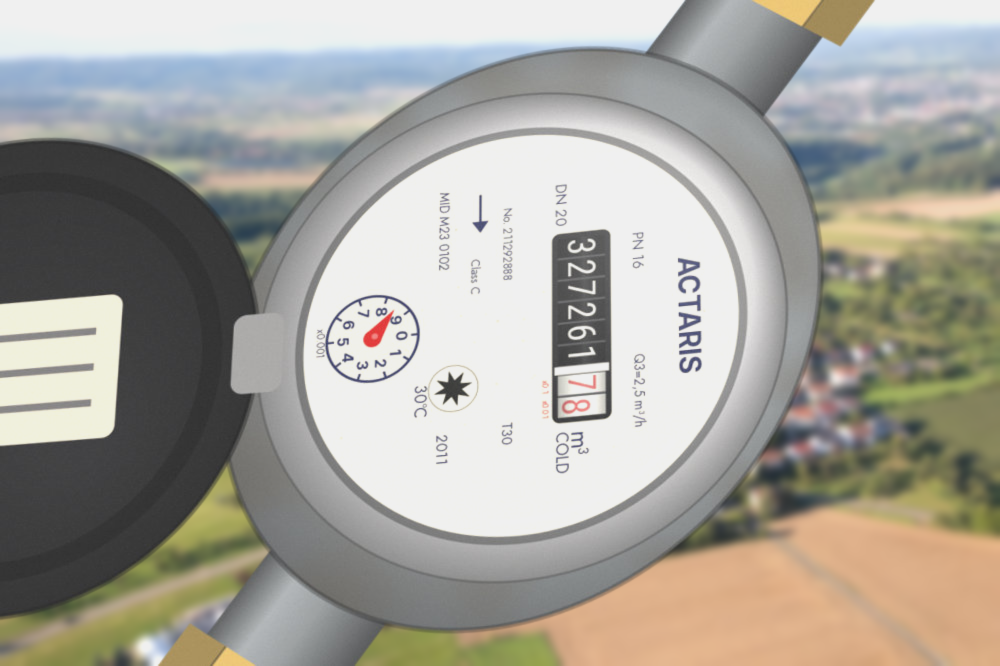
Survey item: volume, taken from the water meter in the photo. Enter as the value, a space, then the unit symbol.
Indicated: 327261.778 m³
